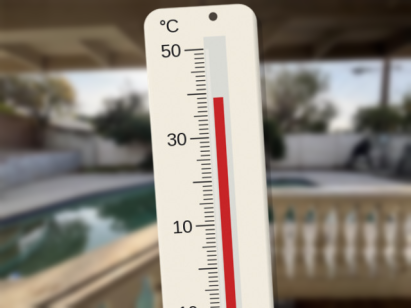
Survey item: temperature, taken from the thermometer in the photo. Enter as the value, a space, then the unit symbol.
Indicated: 39 °C
